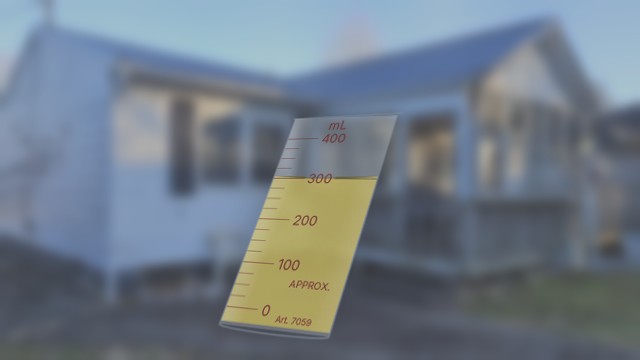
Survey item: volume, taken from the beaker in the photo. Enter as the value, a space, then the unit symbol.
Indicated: 300 mL
